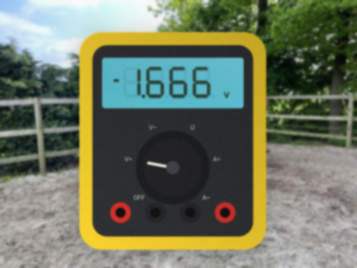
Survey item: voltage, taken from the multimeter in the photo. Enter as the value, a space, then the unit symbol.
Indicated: -1.666 V
